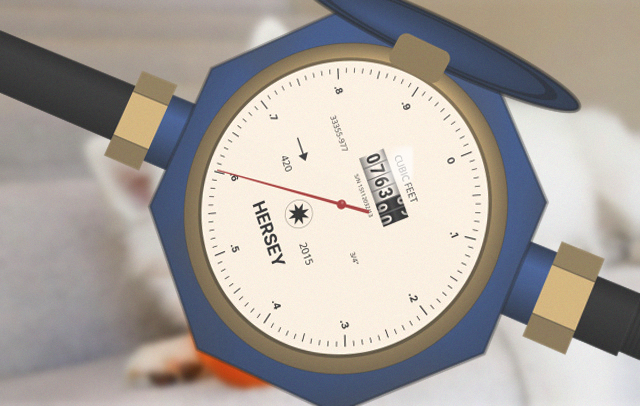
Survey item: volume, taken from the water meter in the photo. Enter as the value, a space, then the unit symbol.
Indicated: 76389.60 ft³
